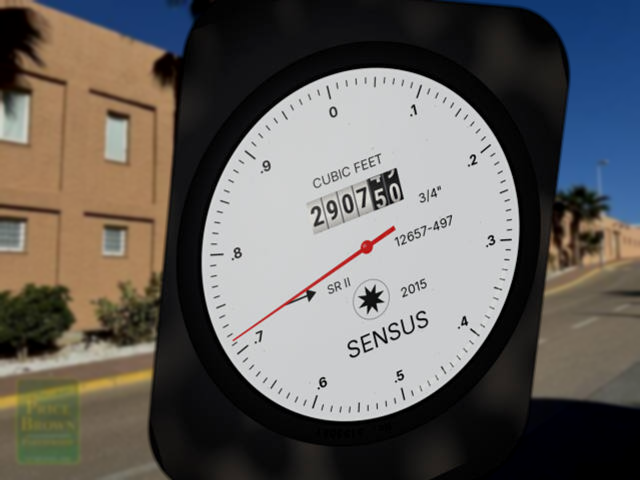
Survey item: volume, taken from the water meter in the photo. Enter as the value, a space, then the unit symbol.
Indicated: 290749.71 ft³
